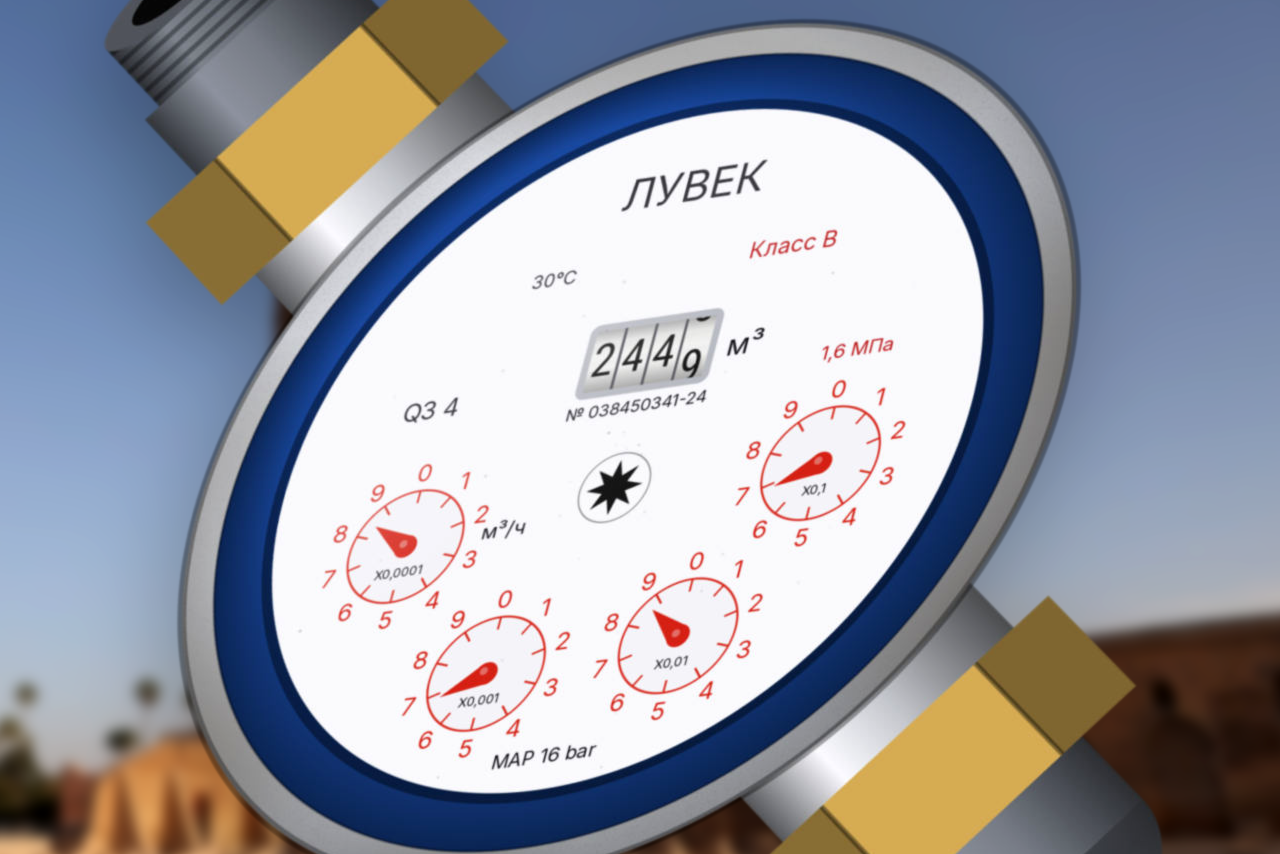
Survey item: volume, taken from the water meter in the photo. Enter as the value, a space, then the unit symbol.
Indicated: 2448.6868 m³
